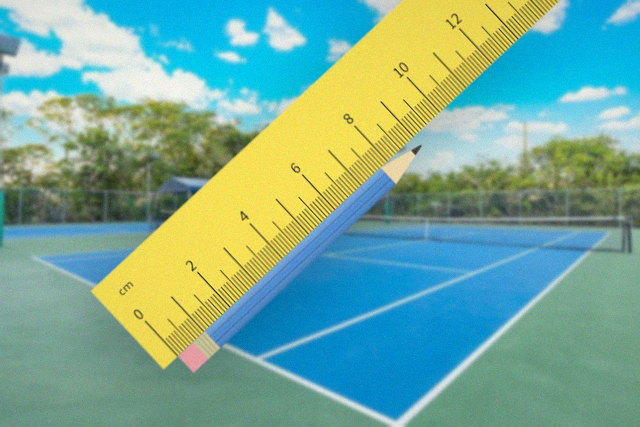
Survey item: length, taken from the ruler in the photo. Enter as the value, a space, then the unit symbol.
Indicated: 9 cm
